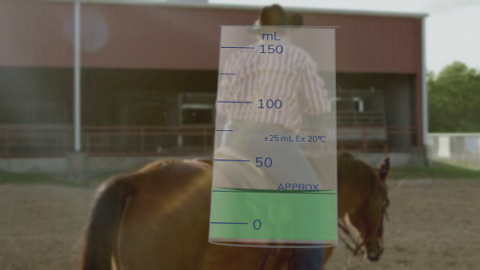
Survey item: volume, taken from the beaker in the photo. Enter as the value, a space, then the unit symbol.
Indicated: 25 mL
